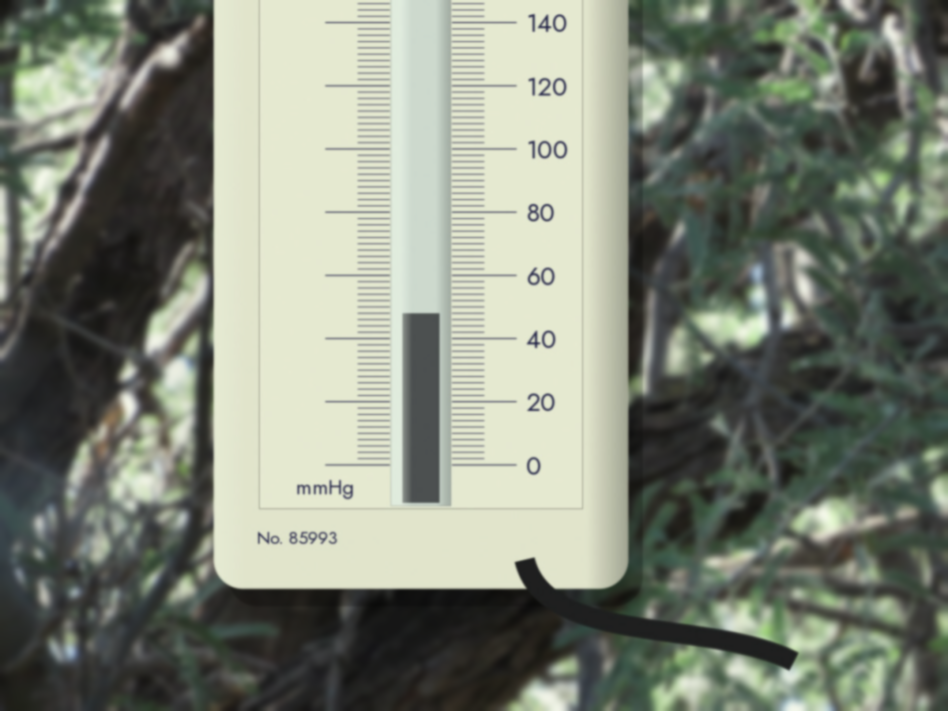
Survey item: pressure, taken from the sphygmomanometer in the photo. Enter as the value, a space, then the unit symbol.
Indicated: 48 mmHg
